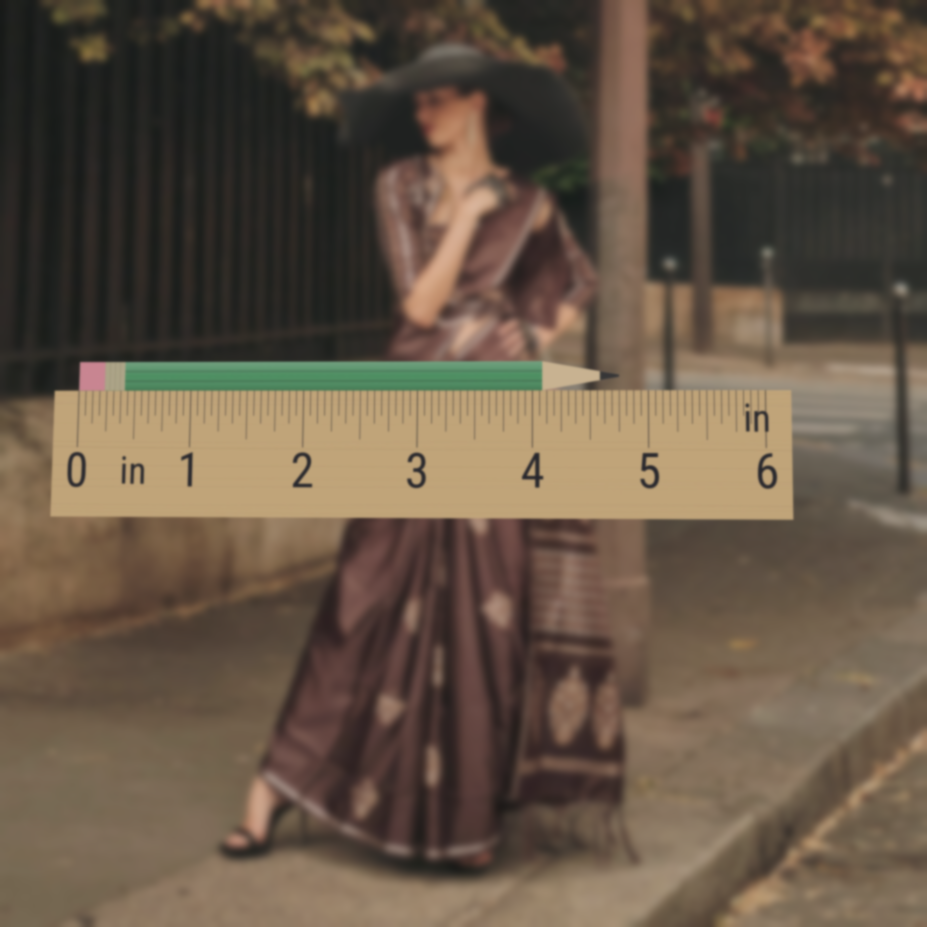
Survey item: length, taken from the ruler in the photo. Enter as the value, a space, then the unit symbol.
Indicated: 4.75 in
